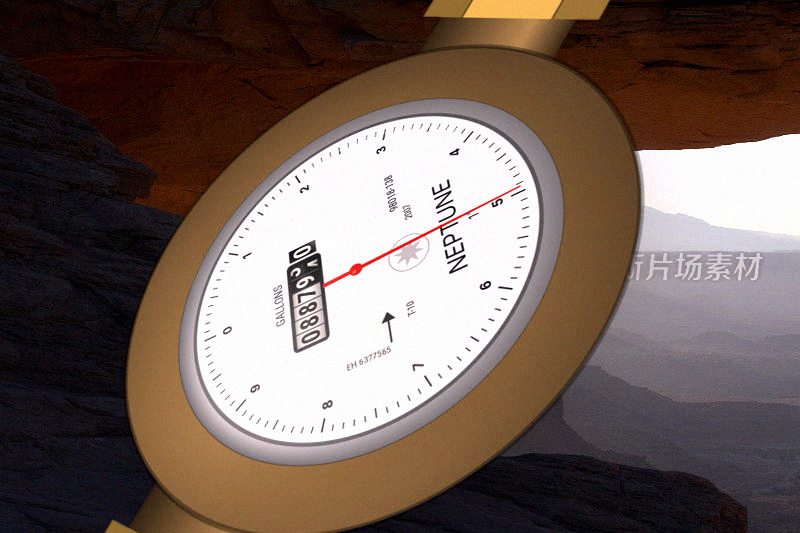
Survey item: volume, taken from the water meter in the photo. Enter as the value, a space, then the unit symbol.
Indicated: 887934.9 gal
